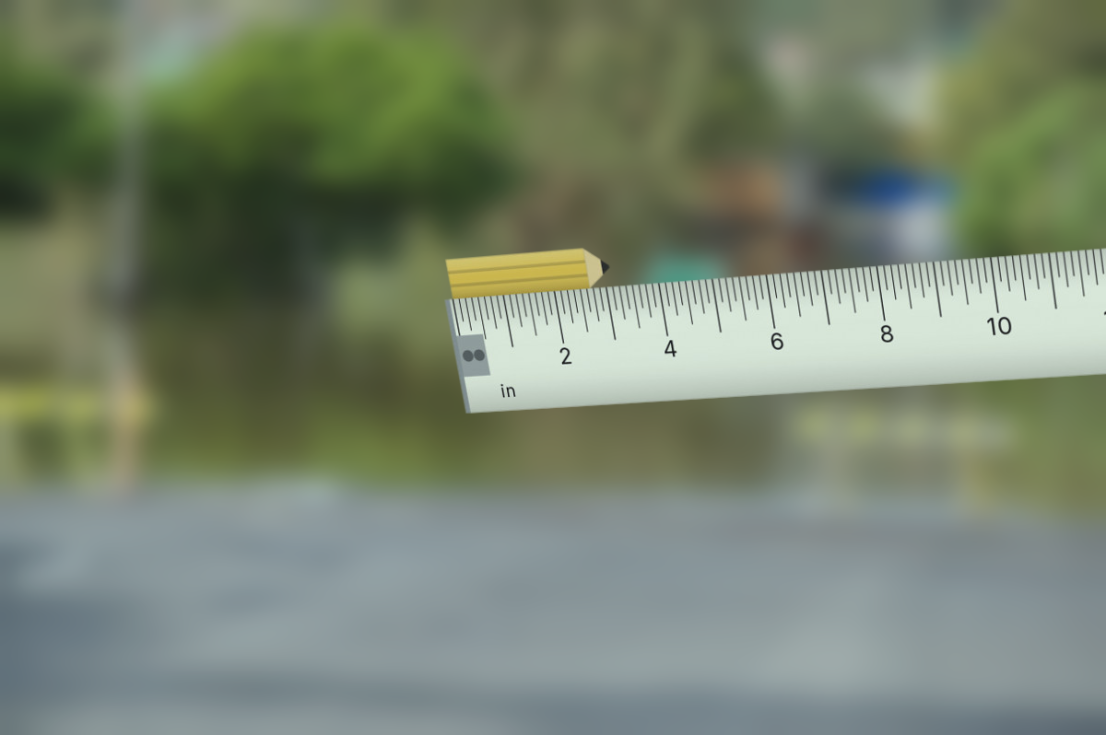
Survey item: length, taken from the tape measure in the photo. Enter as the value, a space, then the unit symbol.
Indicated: 3.125 in
